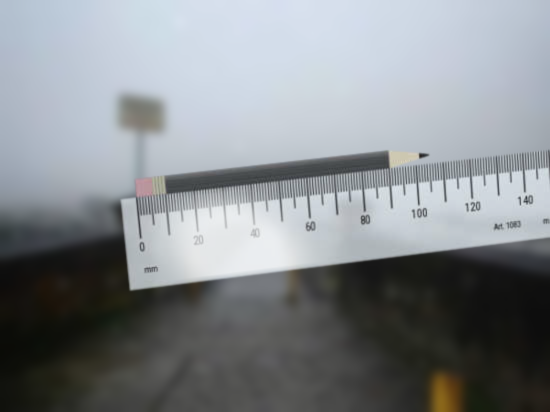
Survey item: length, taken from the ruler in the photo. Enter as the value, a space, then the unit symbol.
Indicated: 105 mm
